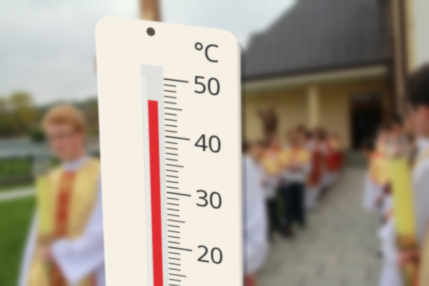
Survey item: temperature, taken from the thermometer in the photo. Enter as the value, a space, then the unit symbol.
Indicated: 46 °C
